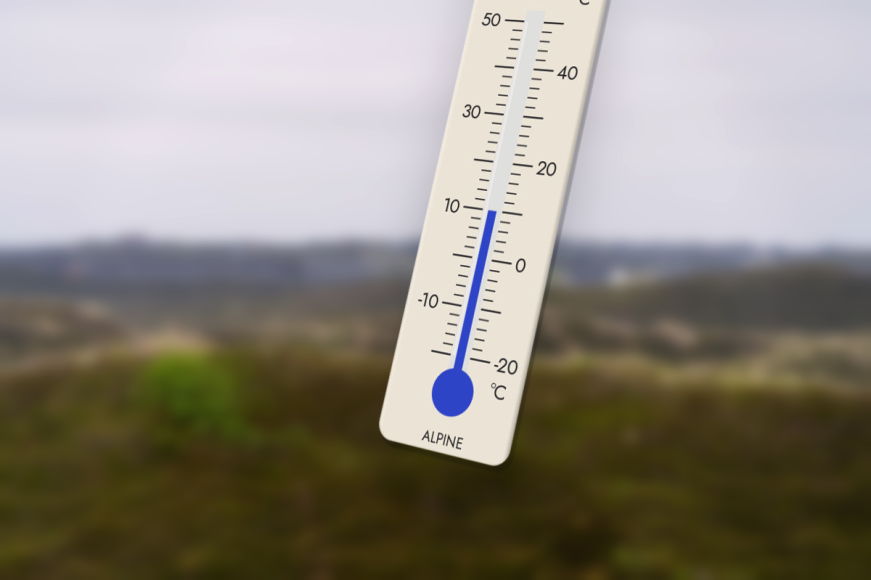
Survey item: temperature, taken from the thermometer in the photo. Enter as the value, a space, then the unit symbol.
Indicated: 10 °C
